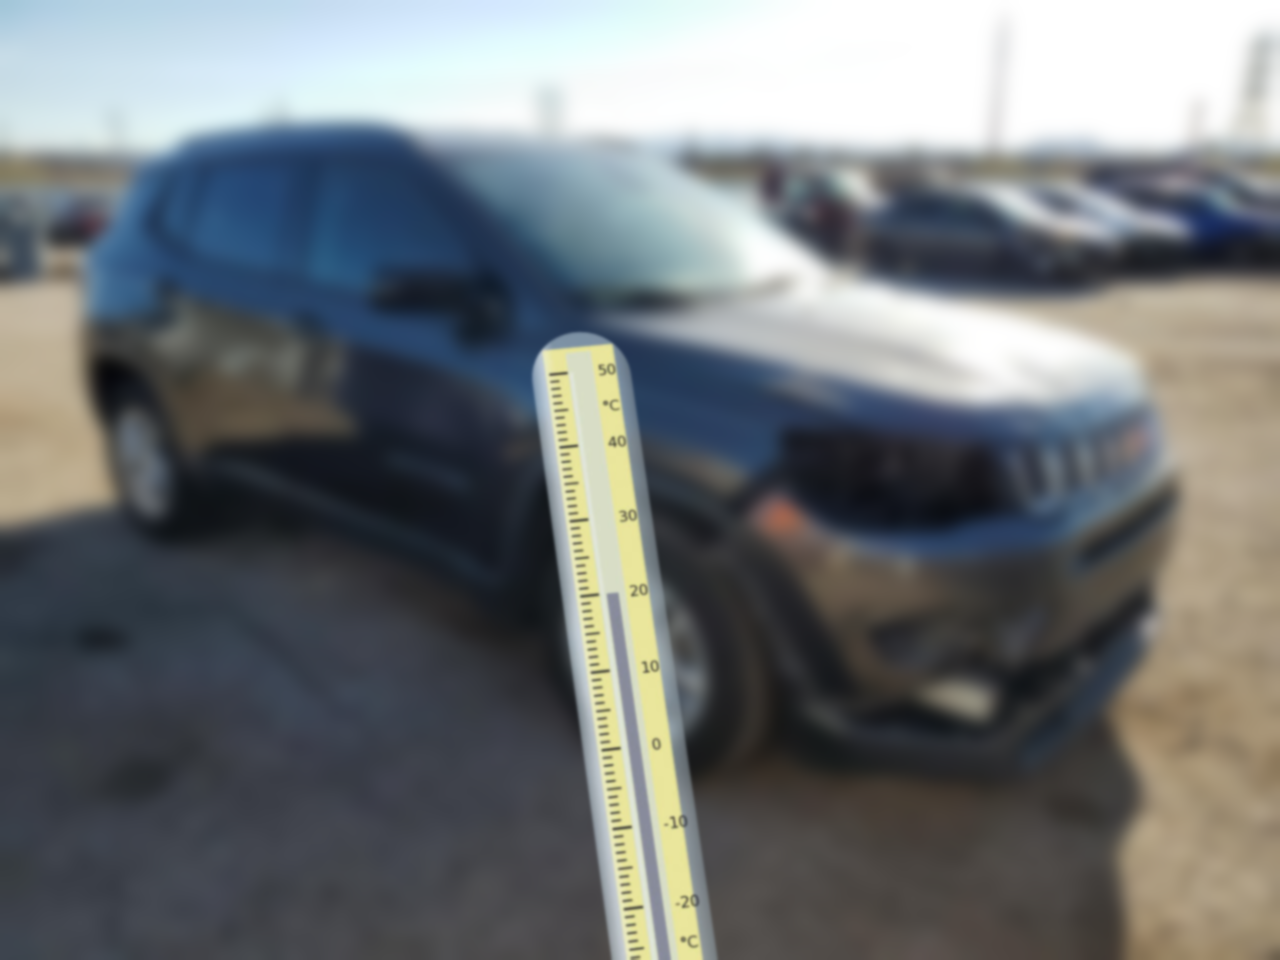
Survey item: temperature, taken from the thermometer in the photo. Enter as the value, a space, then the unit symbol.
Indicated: 20 °C
